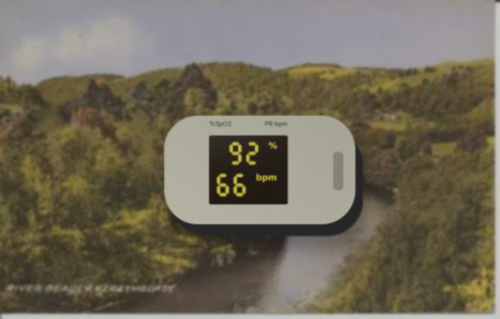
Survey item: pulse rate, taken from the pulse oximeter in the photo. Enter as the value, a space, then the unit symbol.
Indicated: 66 bpm
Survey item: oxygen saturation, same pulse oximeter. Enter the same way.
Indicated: 92 %
